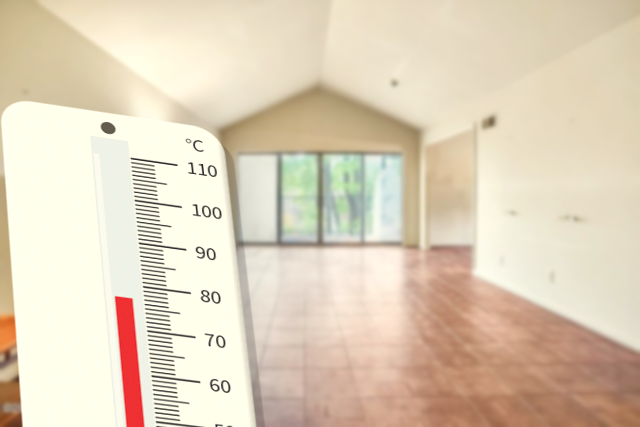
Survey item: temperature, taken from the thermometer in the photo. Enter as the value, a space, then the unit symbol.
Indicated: 77 °C
